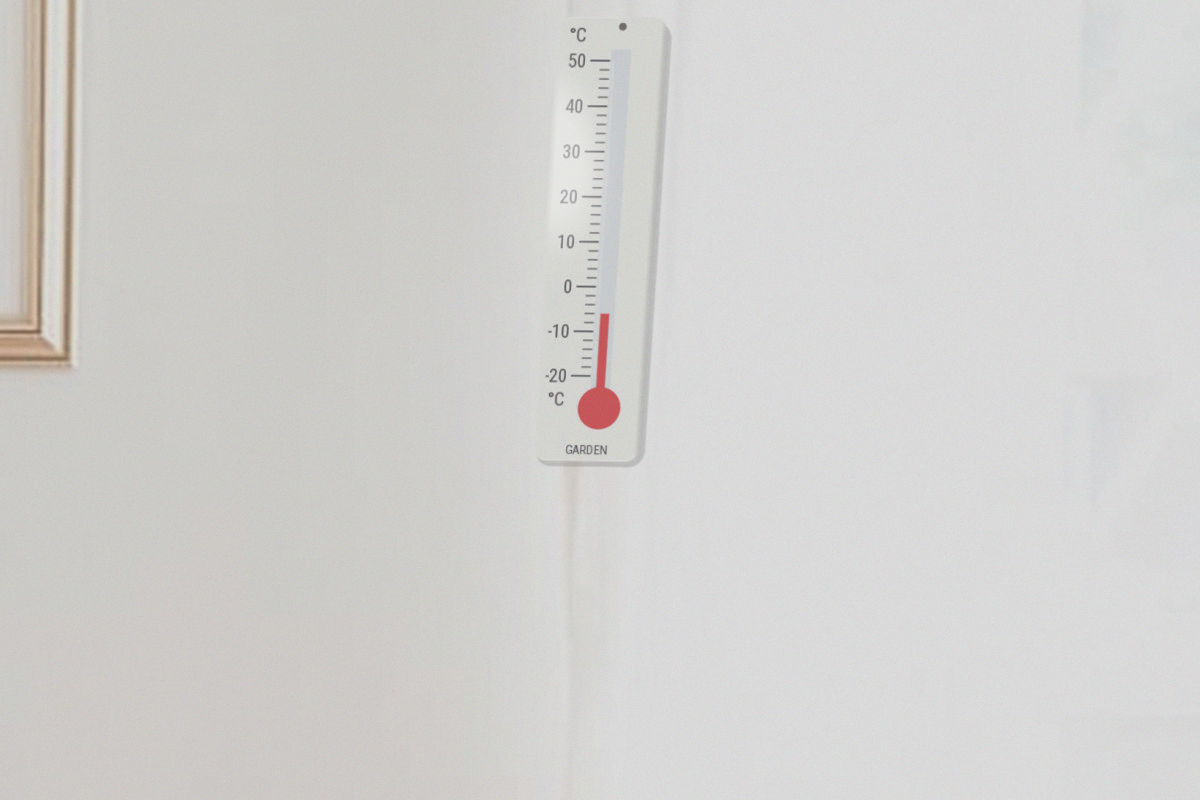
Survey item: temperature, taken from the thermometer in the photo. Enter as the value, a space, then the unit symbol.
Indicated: -6 °C
